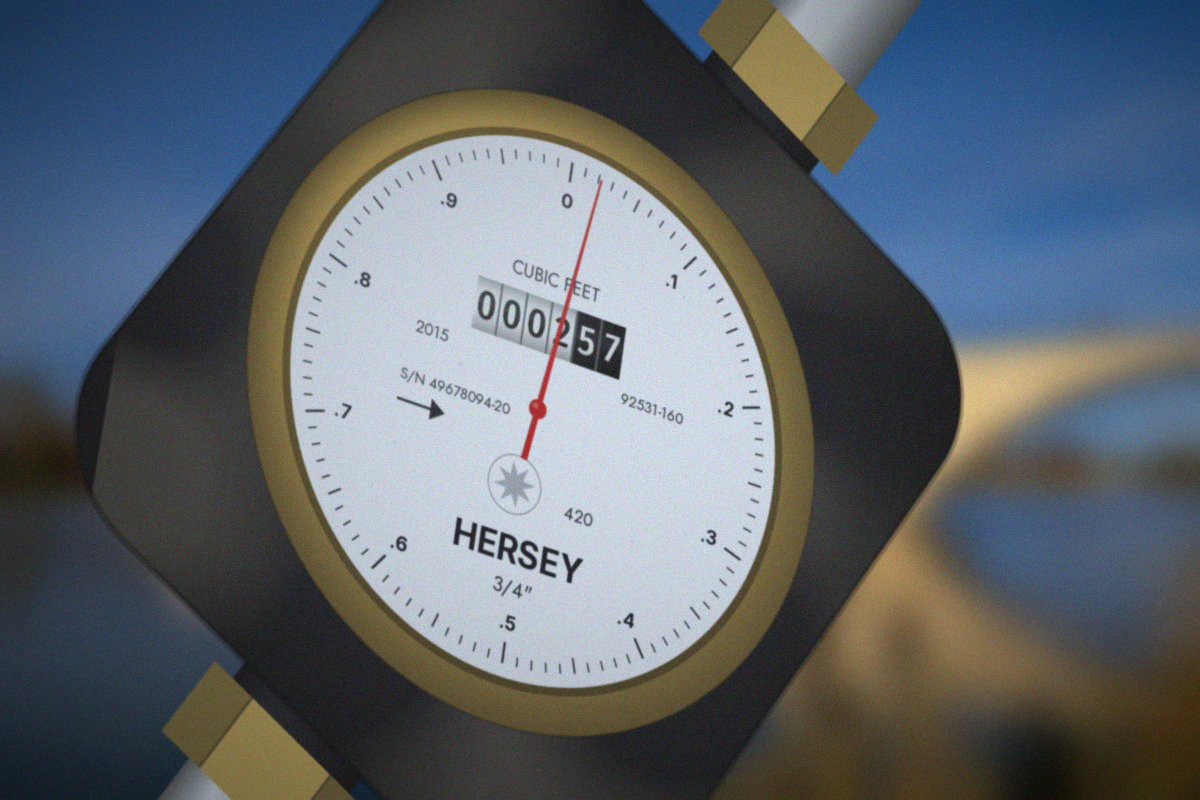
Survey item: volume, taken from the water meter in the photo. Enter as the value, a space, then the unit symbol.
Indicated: 257.02 ft³
